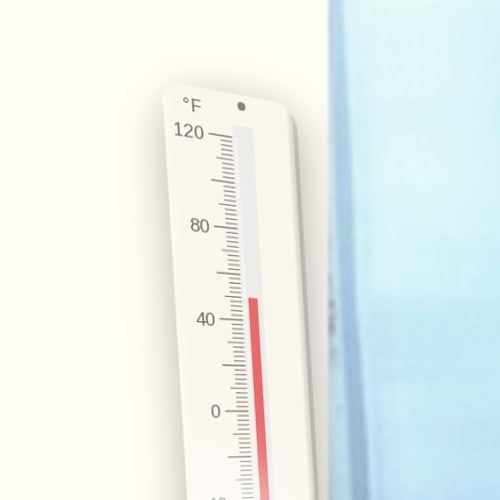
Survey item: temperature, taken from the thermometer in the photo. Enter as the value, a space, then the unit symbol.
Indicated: 50 °F
